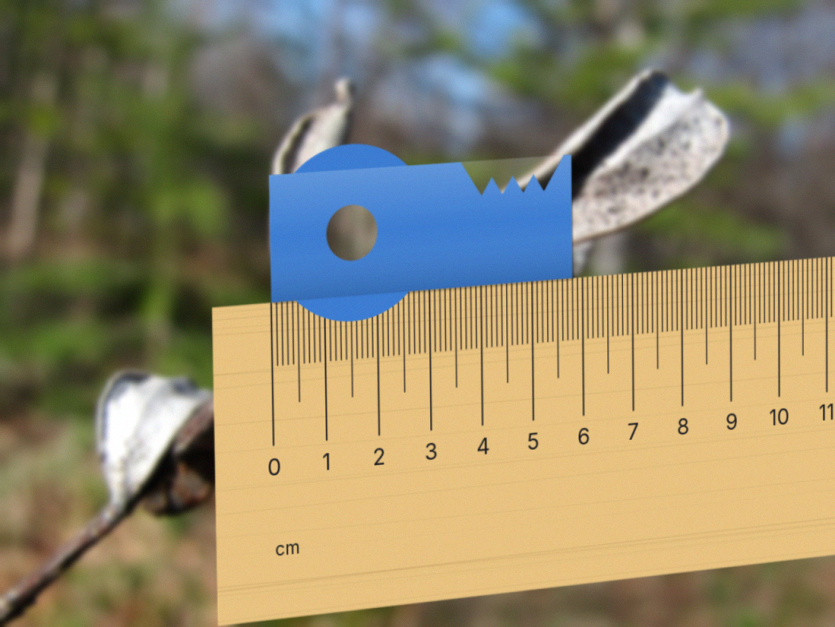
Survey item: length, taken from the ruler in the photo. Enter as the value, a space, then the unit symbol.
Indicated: 5.8 cm
